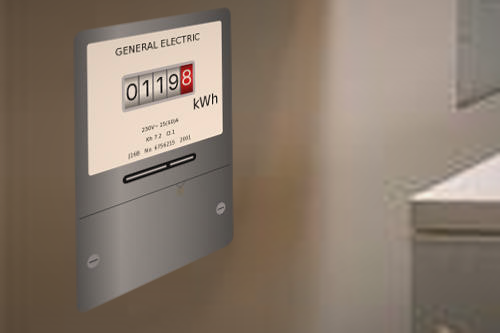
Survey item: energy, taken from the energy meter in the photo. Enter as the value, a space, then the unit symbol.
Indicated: 119.8 kWh
